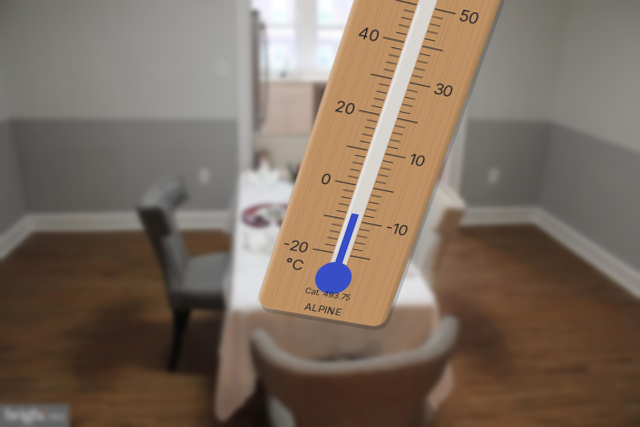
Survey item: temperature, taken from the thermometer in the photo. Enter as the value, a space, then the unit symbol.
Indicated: -8 °C
